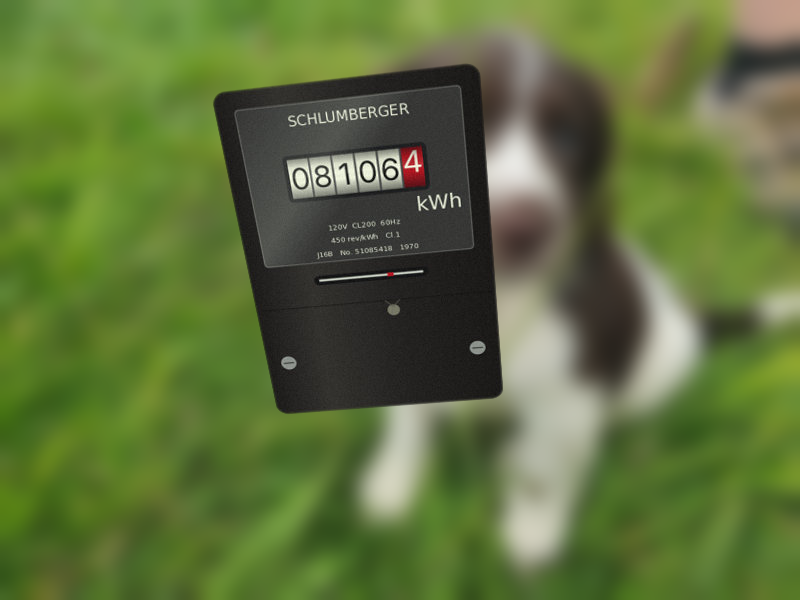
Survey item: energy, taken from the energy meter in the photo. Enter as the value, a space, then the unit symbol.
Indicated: 8106.4 kWh
